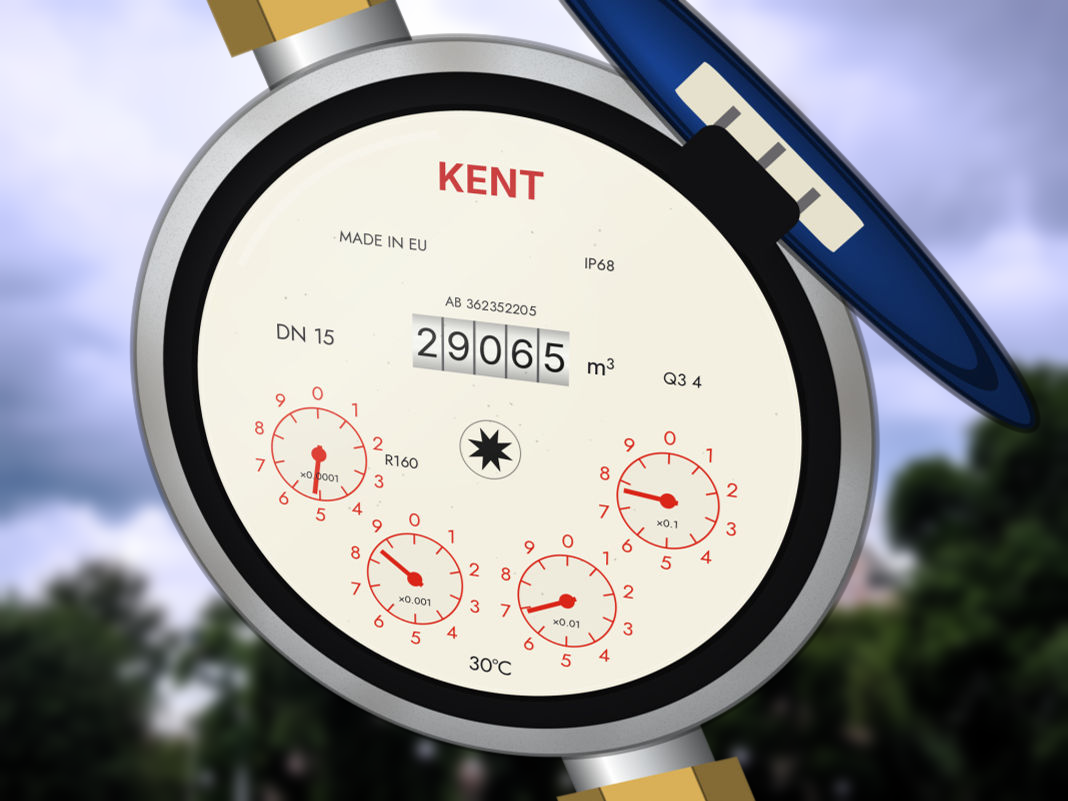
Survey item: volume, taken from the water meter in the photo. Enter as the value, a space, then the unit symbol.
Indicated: 29065.7685 m³
